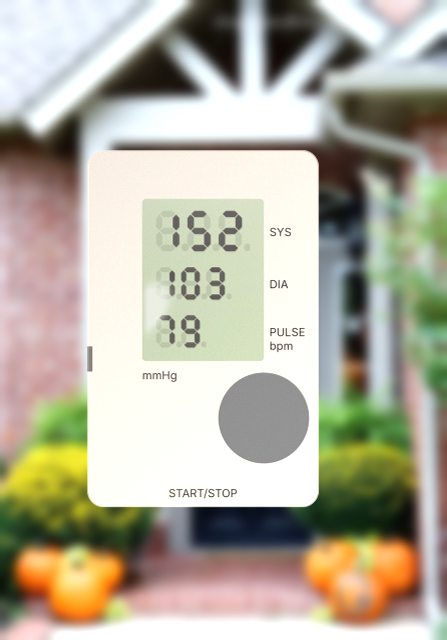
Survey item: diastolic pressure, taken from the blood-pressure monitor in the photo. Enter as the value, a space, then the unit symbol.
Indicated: 103 mmHg
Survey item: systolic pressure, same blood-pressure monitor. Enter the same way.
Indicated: 152 mmHg
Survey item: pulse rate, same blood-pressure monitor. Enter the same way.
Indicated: 79 bpm
